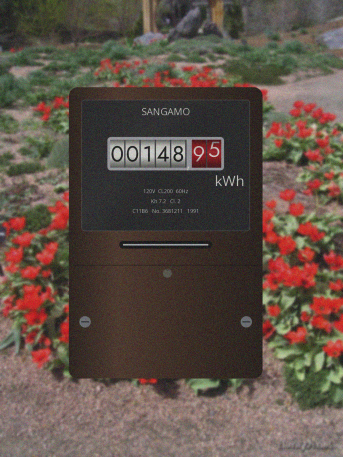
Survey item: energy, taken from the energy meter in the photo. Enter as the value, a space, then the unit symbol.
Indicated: 148.95 kWh
